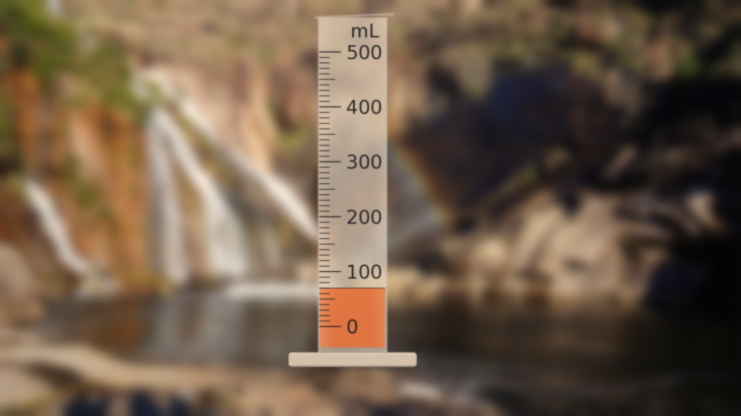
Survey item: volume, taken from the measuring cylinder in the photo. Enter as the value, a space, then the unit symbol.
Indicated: 70 mL
